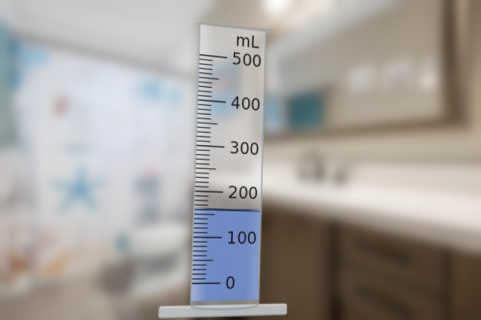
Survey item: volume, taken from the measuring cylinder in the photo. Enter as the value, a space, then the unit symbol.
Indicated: 160 mL
